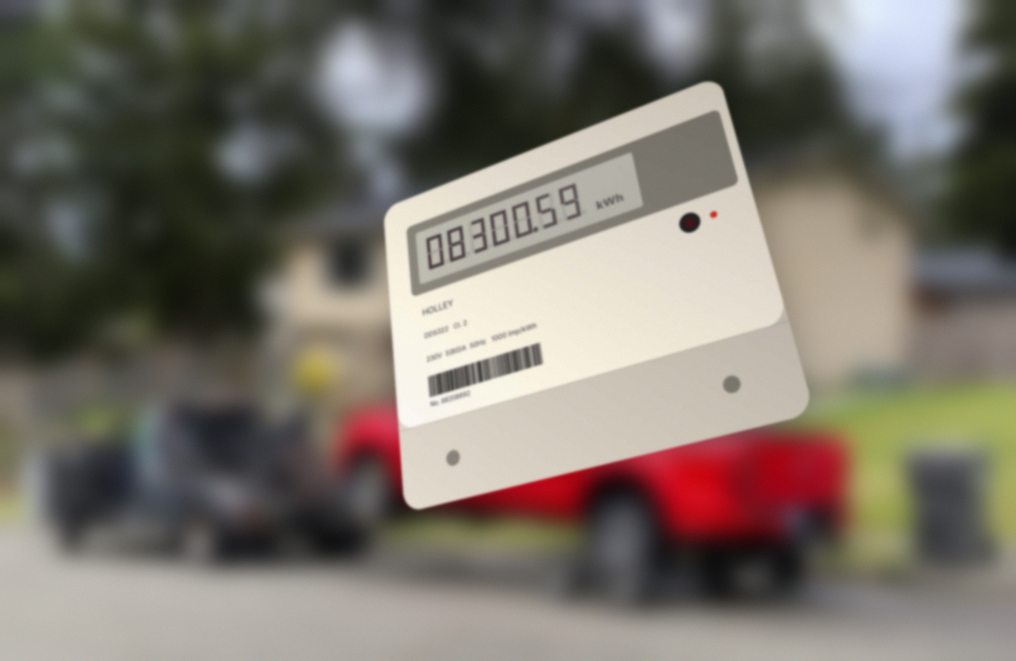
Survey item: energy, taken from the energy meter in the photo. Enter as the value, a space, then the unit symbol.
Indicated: 8300.59 kWh
